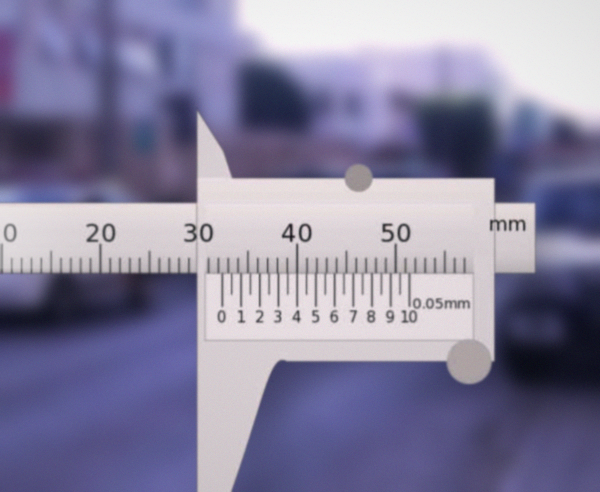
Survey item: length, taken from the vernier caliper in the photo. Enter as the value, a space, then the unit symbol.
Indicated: 32.4 mm
